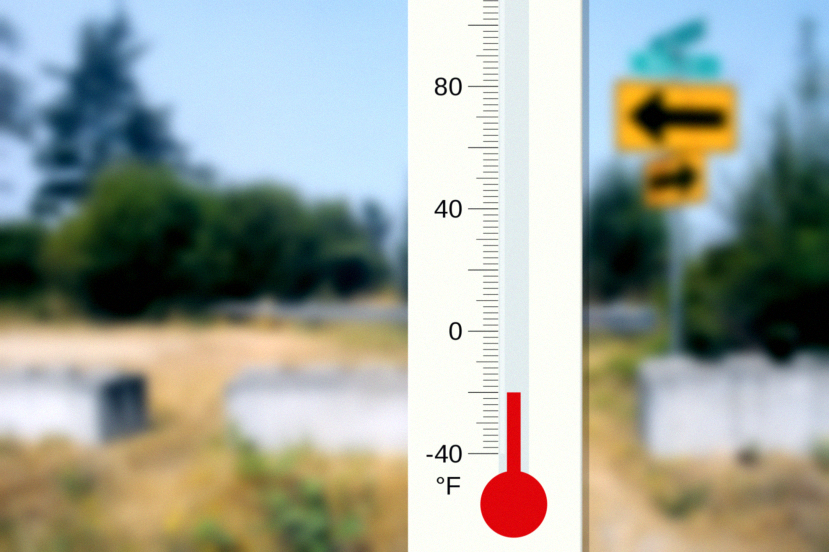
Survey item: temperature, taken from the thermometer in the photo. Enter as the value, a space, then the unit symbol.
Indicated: -20 °F
